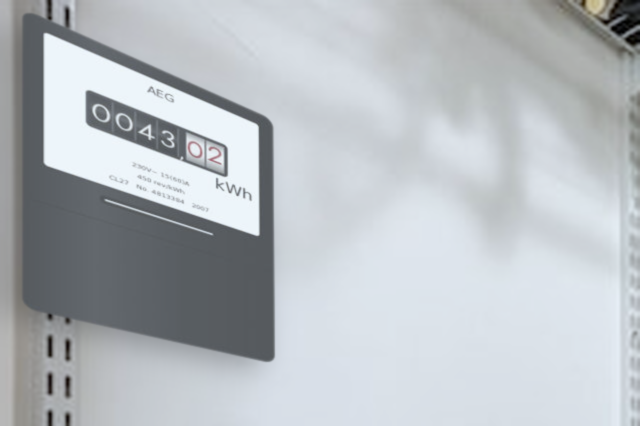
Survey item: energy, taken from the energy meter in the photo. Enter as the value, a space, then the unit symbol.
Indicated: 43.02 kWh
